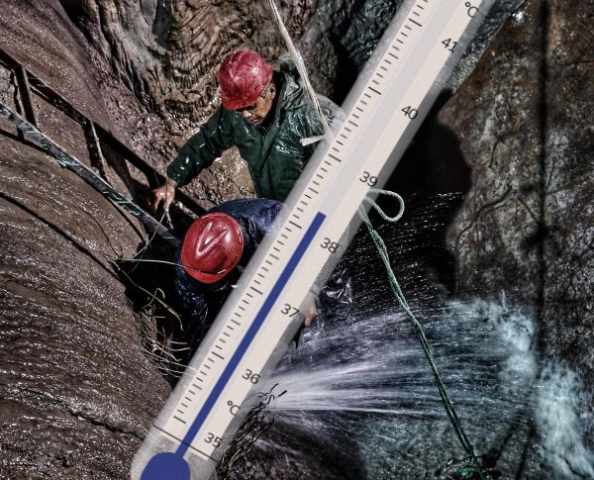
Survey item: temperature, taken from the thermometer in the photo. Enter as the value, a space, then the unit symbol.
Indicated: 38.3 °C
